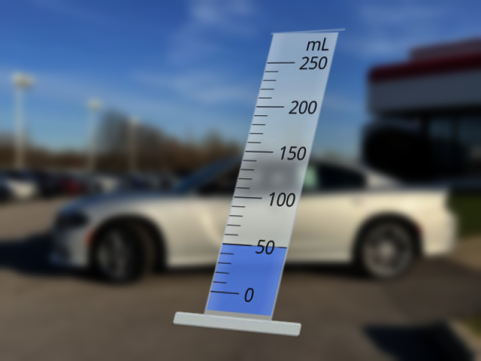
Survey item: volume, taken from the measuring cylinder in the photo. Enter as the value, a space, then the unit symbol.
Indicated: 50 mL
